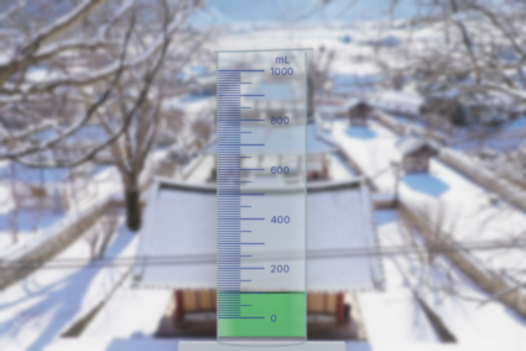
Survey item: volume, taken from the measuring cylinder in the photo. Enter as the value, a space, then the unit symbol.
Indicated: 100 mL
